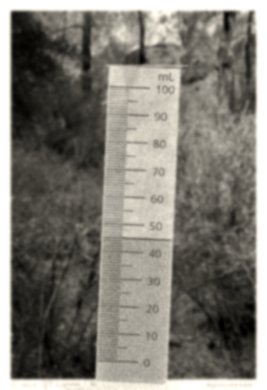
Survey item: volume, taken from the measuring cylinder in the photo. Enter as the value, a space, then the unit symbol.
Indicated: 45 mL
